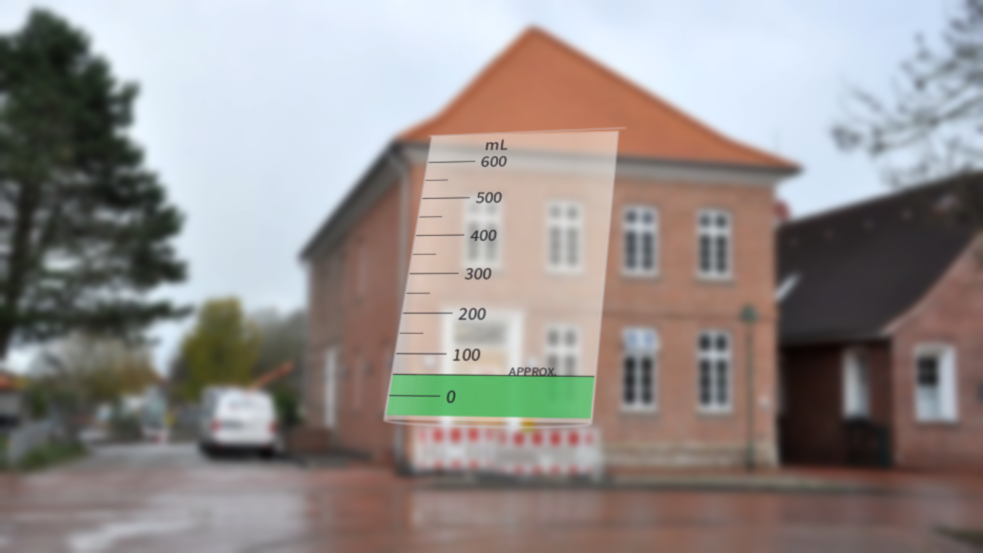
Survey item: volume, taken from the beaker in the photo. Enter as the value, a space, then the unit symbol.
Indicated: 50 mL
